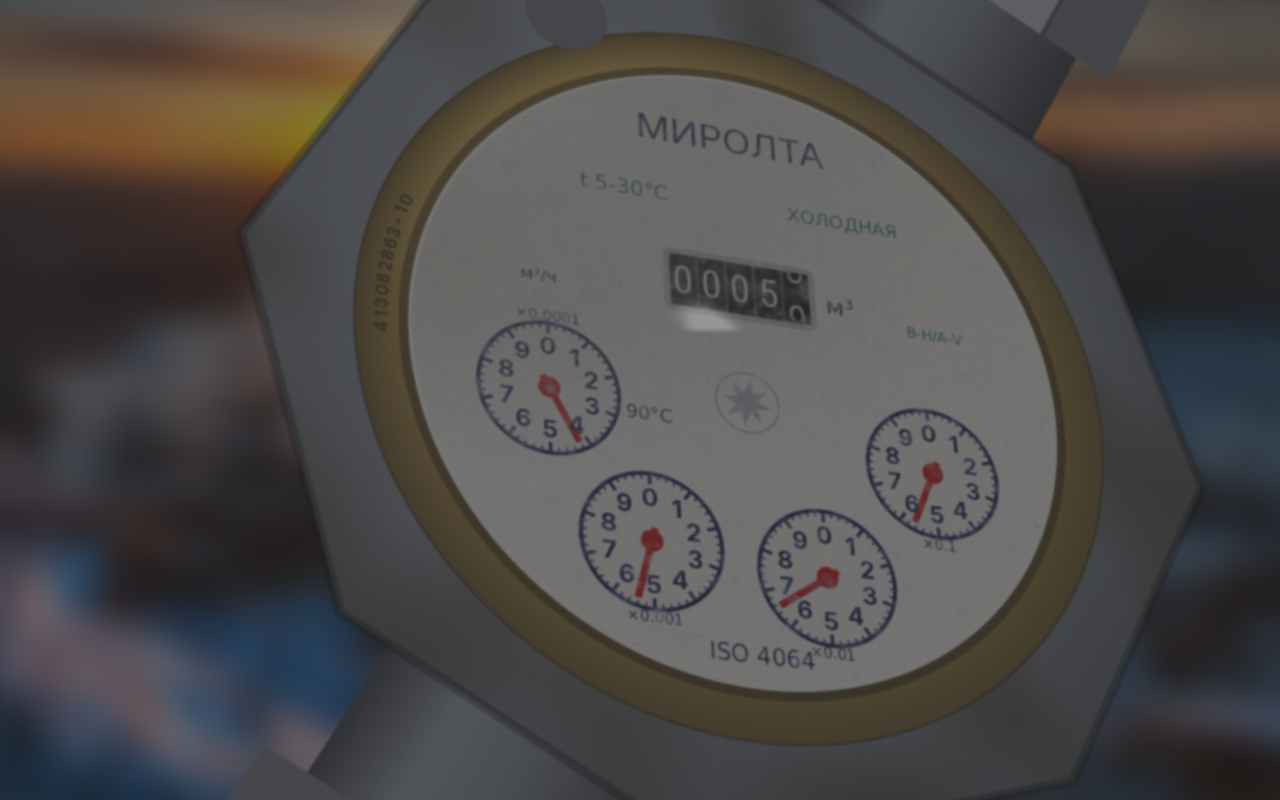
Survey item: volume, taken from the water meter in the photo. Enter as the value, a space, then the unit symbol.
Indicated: 58.5654 m³
